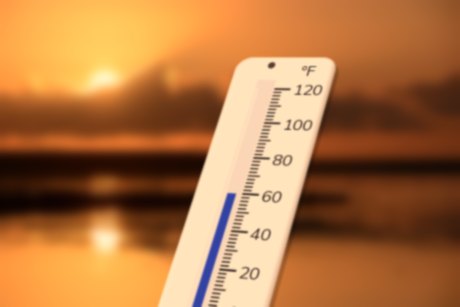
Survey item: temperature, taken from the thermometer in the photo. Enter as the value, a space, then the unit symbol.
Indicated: 60 °F
